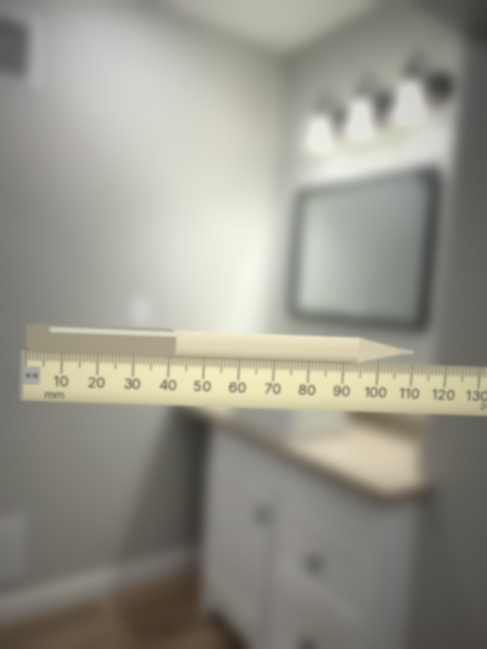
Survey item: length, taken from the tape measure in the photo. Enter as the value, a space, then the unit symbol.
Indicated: 110 mm
